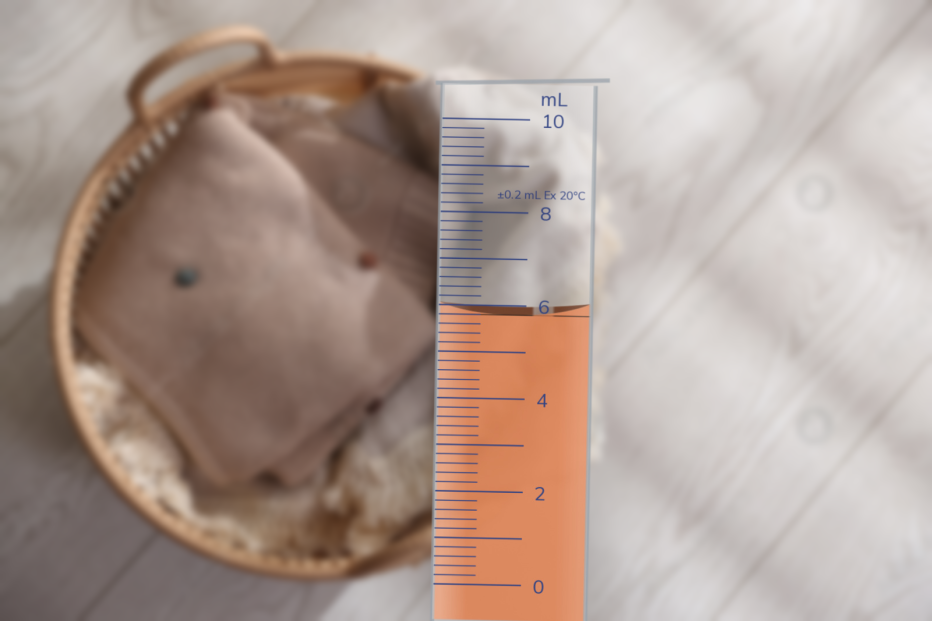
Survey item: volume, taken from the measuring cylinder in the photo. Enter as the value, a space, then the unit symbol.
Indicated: 5.8 mL
